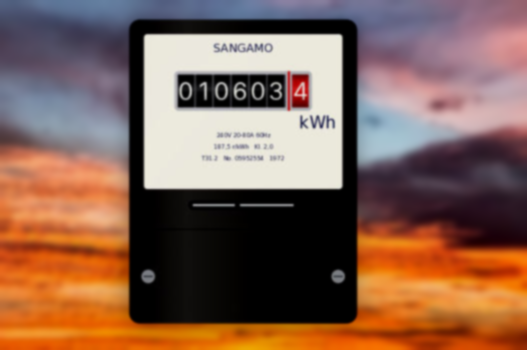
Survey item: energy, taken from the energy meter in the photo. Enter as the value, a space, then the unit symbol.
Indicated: 10603.4 kWh
